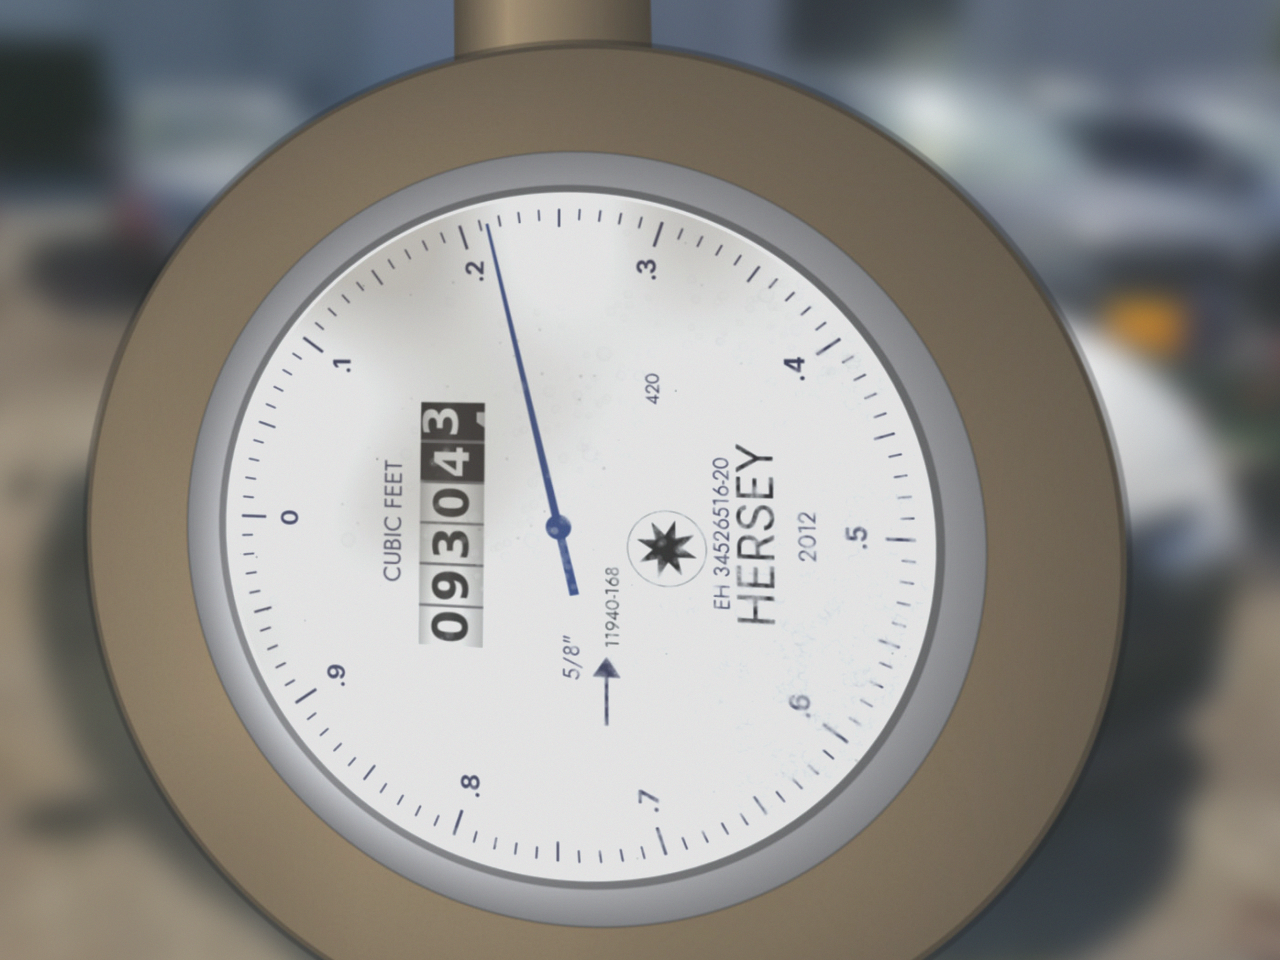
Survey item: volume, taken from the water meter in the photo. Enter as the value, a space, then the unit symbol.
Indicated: 93043.21 ft³
